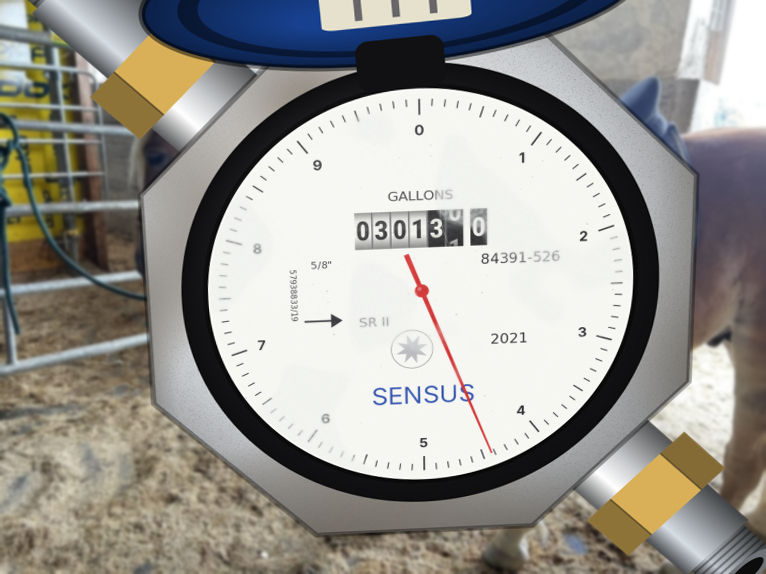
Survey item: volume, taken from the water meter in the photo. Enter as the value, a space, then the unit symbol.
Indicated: 301304.4 gal
